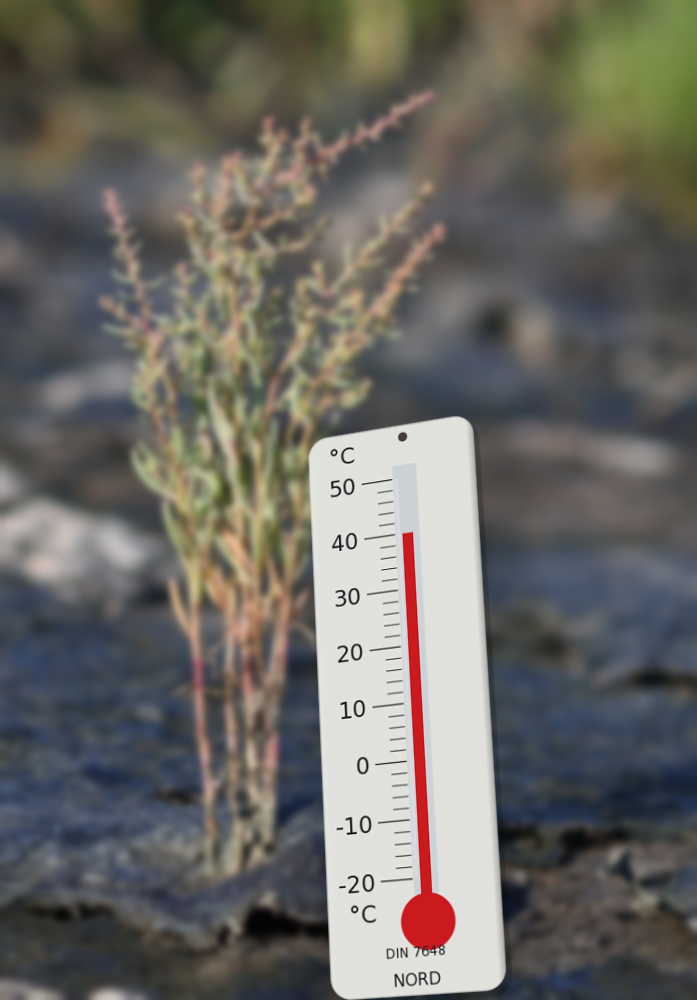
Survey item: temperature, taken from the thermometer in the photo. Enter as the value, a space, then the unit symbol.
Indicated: 40 °C
